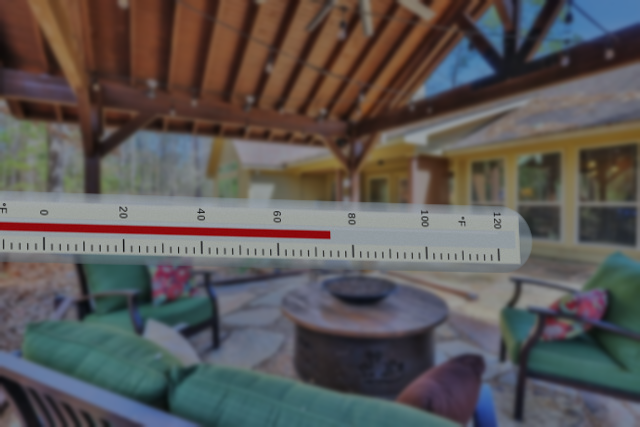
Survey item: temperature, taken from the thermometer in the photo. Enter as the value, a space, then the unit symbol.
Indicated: 74 °F
